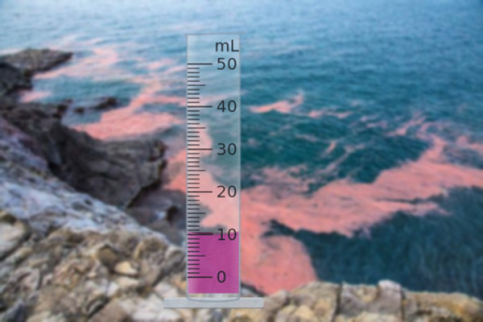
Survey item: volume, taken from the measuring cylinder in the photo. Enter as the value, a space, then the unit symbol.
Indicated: 10 mL
